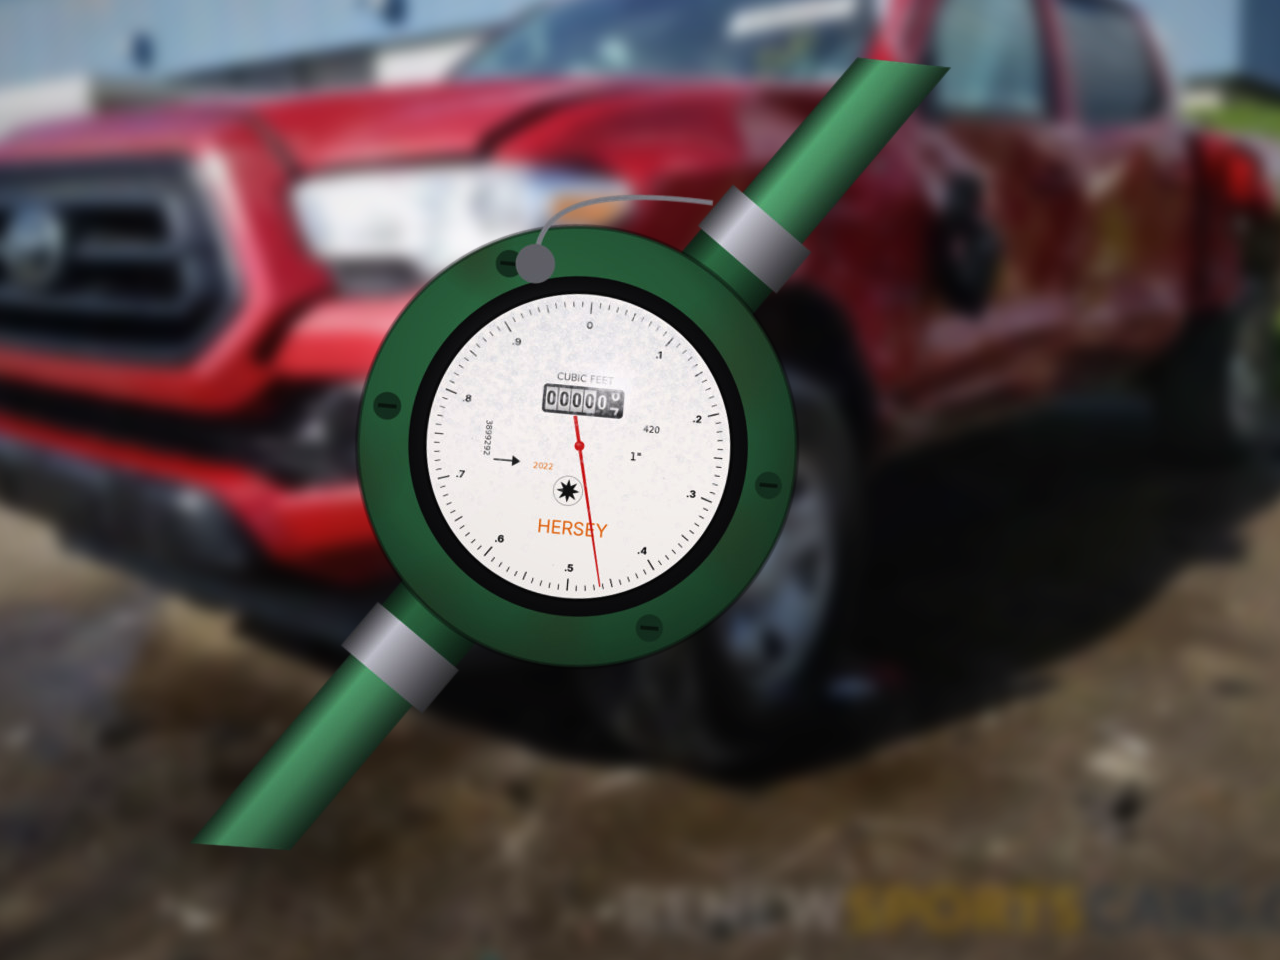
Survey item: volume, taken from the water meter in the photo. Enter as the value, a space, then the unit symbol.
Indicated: 6.46 ft³
